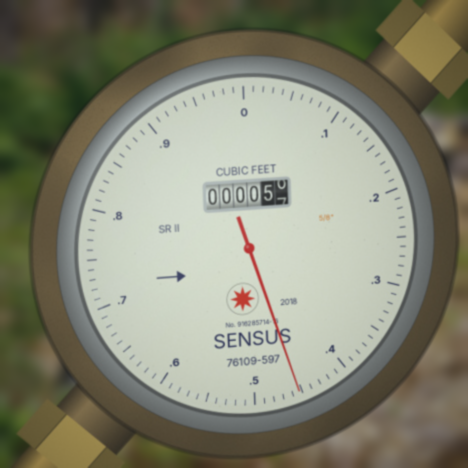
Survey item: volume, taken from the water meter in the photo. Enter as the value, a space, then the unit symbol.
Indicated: 56.45 ft³
